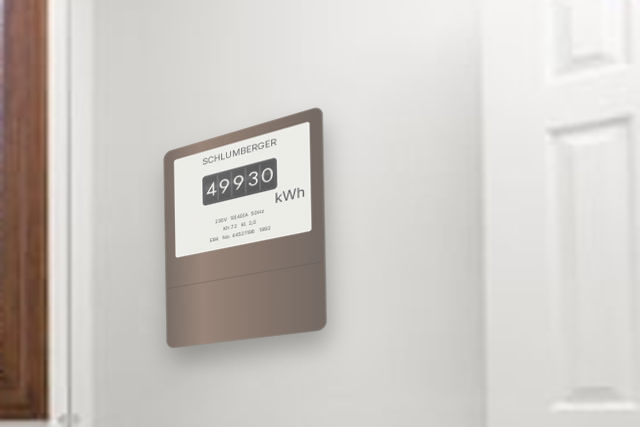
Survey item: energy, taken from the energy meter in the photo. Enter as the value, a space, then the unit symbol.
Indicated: 49930 kWh
